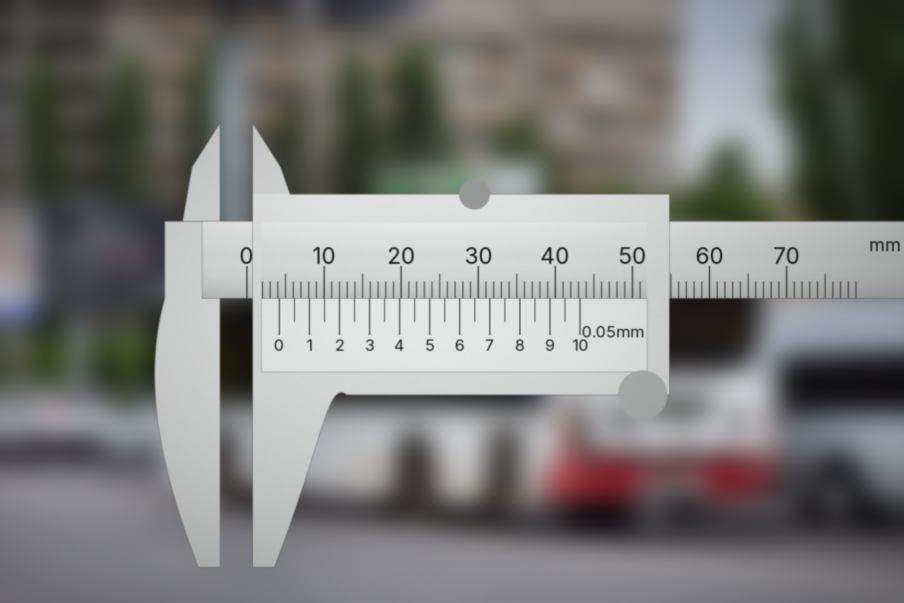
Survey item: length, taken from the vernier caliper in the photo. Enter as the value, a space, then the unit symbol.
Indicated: 4.2 mm
